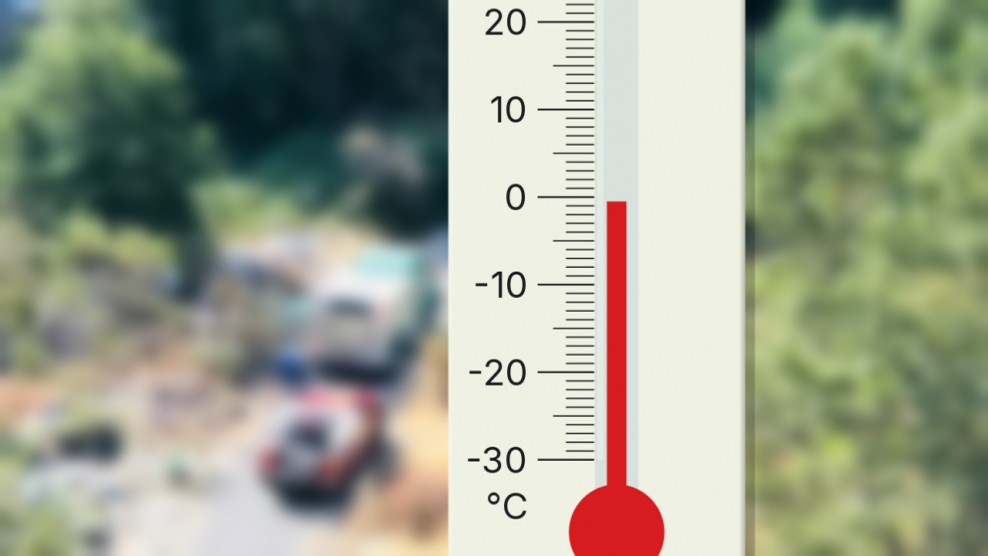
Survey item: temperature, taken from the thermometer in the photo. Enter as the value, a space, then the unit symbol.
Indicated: -0.5 °C
